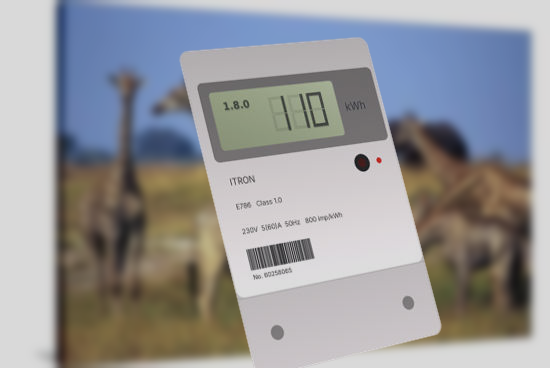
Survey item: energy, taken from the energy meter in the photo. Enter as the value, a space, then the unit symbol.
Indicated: 110 kWh
